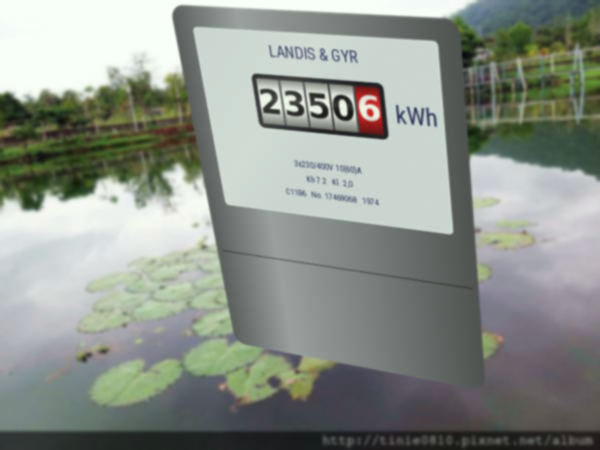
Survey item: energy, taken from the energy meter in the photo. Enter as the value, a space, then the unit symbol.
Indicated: 2350.6 kWh
